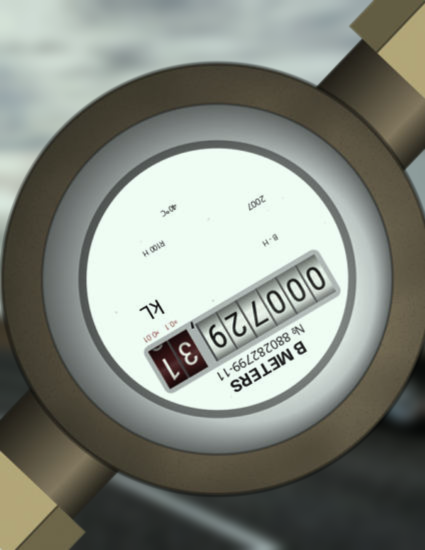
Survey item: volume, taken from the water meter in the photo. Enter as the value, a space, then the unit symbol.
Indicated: 729.31 kL
